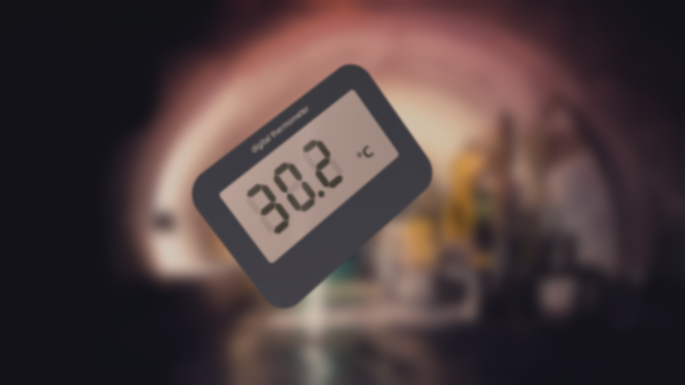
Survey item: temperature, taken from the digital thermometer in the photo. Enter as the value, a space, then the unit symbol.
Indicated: 30.2 °C
